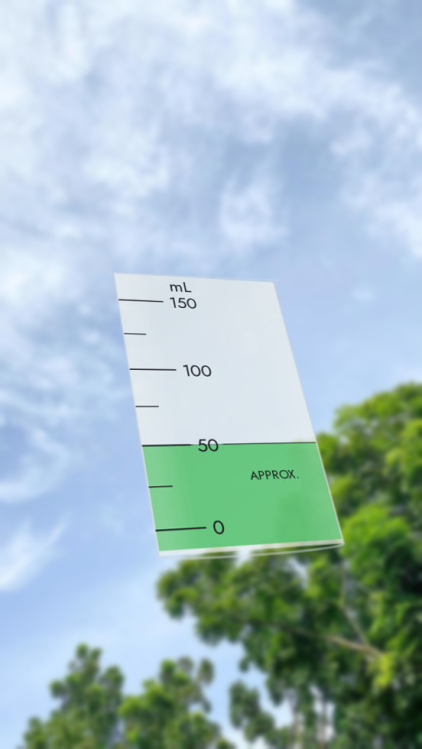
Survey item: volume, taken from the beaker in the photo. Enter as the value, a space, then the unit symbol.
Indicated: 50 mL
